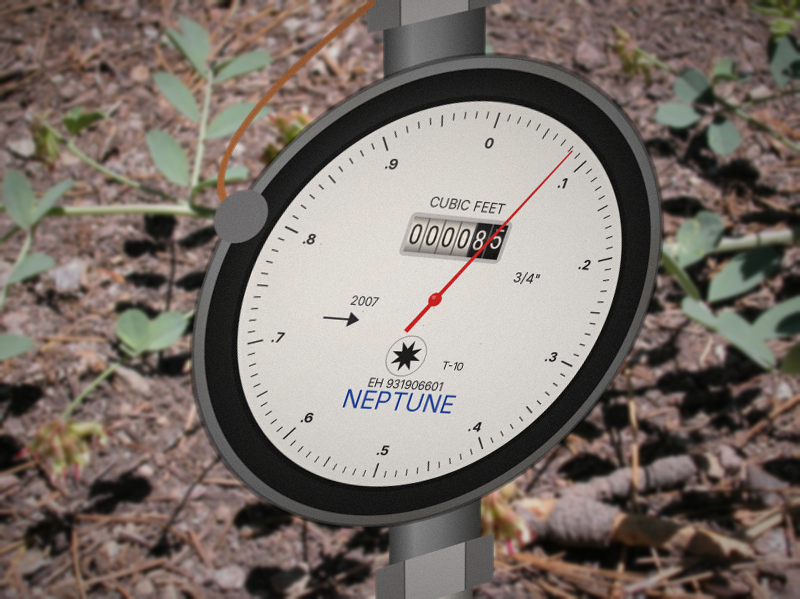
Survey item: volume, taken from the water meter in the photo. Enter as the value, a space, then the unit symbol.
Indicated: 85.08 ft³
